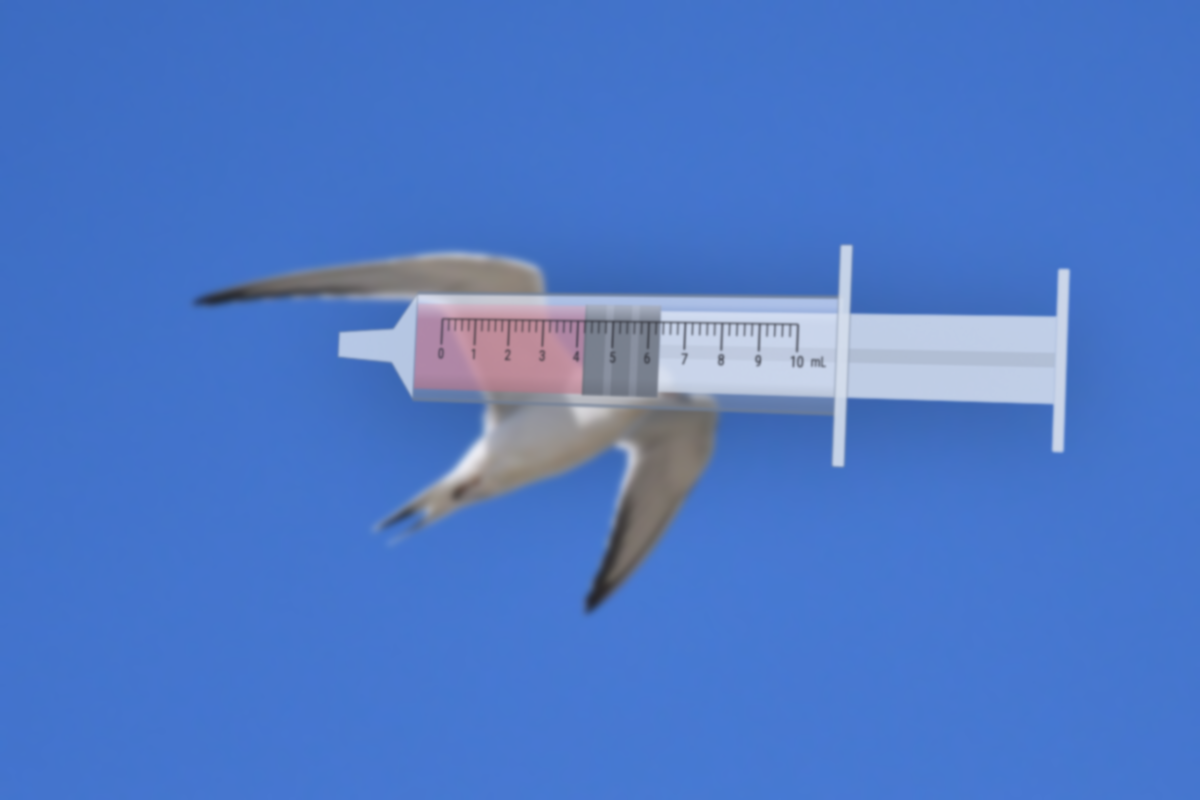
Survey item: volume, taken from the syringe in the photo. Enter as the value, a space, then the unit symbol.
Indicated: 4.2 mL
